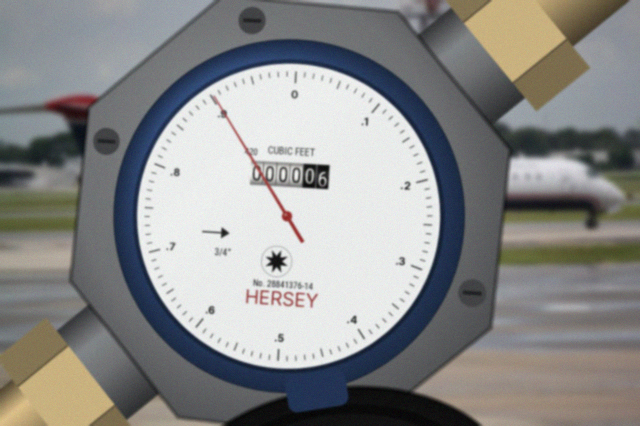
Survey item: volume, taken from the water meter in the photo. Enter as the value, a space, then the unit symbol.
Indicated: 5.90 ft³
